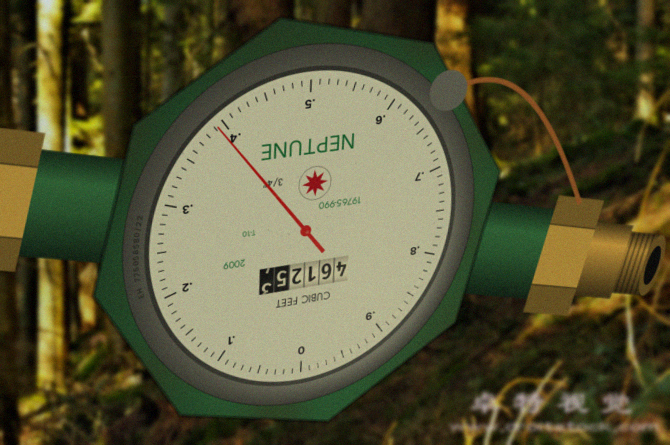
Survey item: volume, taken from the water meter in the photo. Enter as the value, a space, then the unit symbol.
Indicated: 461253.39 ft³
